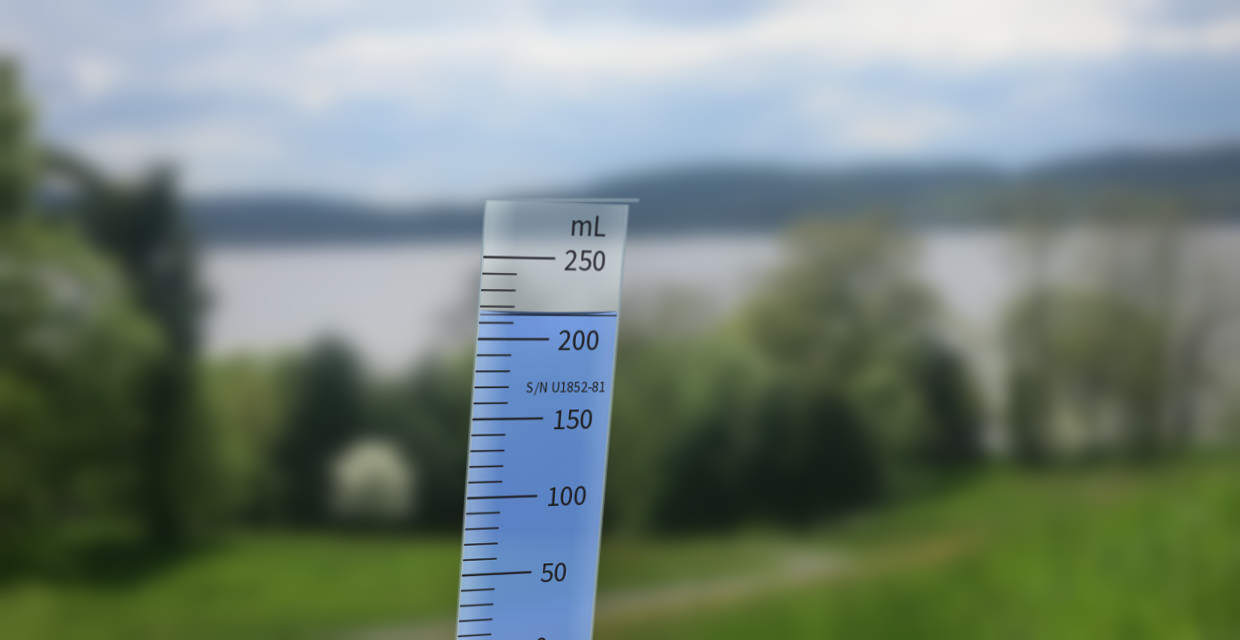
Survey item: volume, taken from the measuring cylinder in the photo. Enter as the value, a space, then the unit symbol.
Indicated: 215 mL
